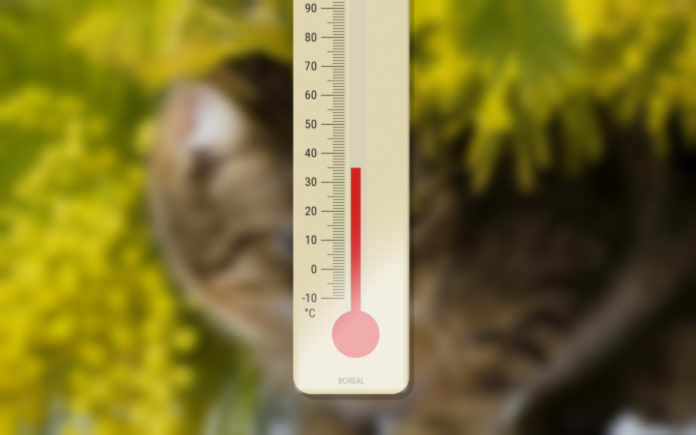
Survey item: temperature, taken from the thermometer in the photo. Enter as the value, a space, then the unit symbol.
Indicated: 35 °C
